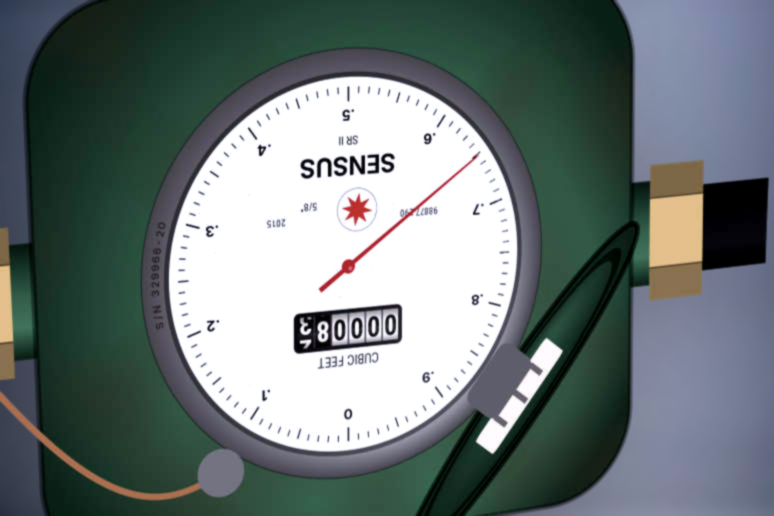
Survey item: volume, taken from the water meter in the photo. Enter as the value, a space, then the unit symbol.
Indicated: 82.65 ft³
